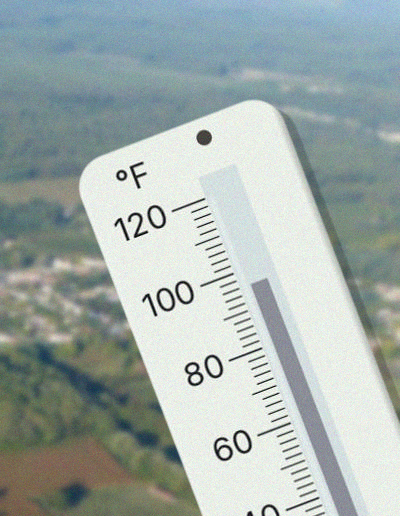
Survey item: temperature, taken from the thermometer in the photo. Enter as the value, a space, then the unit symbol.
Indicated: 96 °F
